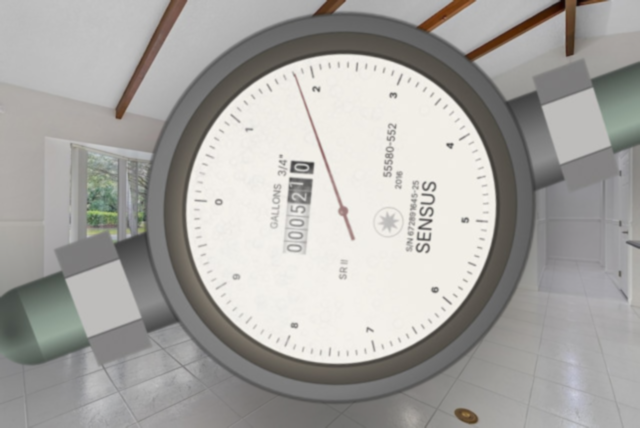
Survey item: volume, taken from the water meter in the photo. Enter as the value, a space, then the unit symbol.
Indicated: 5211.8 gal
